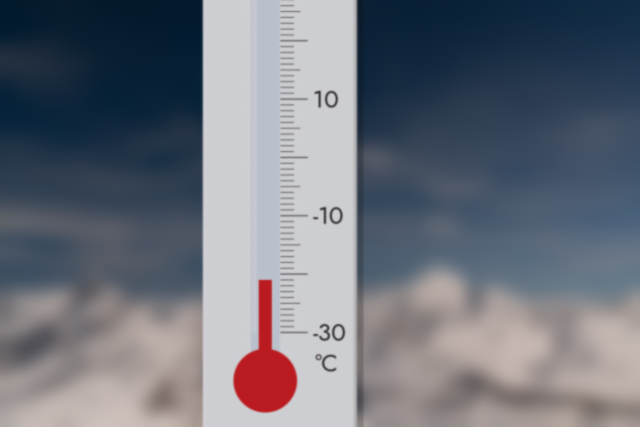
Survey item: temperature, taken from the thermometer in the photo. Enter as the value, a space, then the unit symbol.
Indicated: -21 °C
